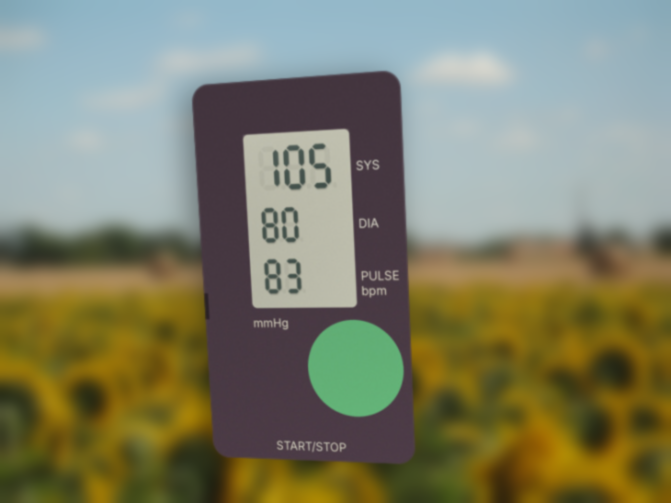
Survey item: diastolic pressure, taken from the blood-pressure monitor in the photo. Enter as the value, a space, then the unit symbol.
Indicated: 80 mmHg
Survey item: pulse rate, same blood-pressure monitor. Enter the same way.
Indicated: 83 bpm
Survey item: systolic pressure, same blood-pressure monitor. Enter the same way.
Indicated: 105 mmHg
